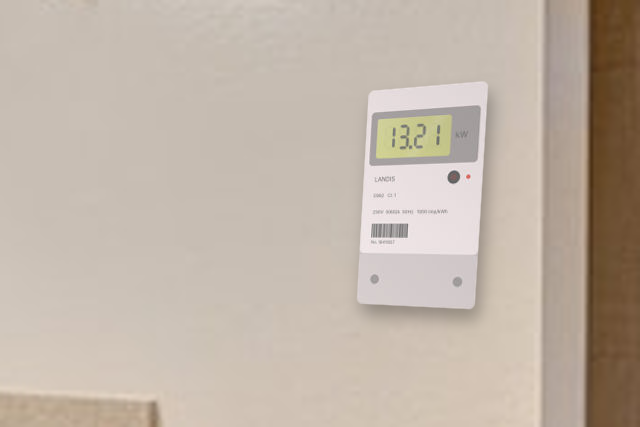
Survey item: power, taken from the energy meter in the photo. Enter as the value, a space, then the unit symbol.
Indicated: 13.21 kW
